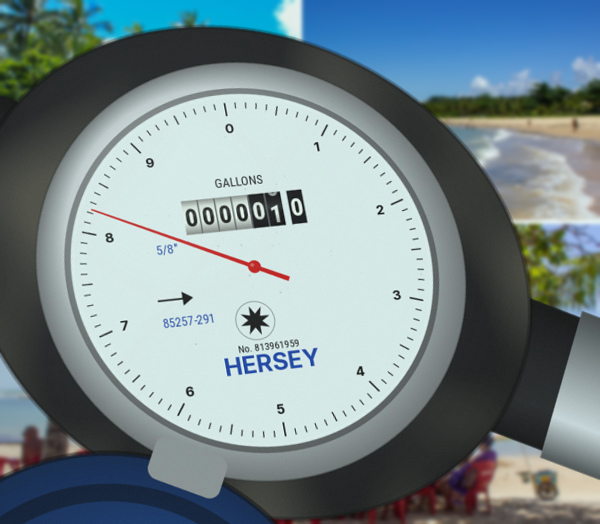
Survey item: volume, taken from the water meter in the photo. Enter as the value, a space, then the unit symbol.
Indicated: 8.2 gal
